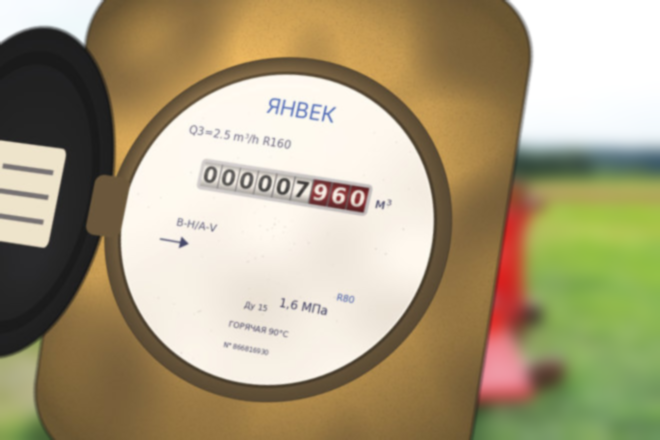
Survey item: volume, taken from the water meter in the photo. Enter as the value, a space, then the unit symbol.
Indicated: 7.960 m³
